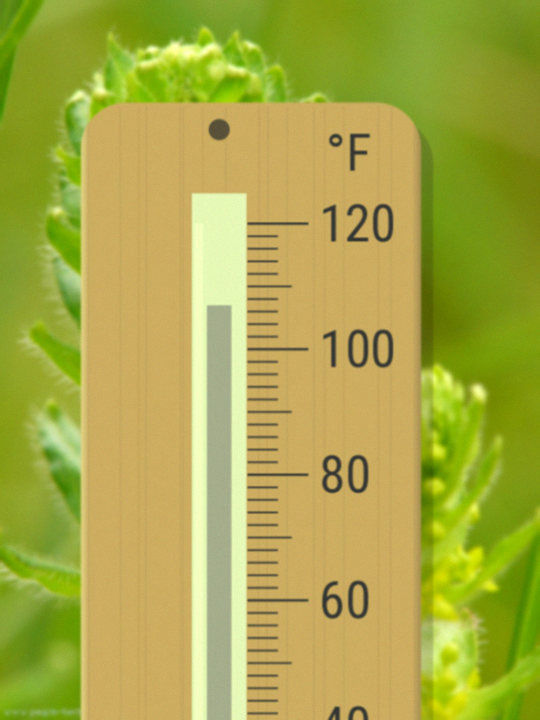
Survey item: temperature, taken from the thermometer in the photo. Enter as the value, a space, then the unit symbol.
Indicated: 107 °F
